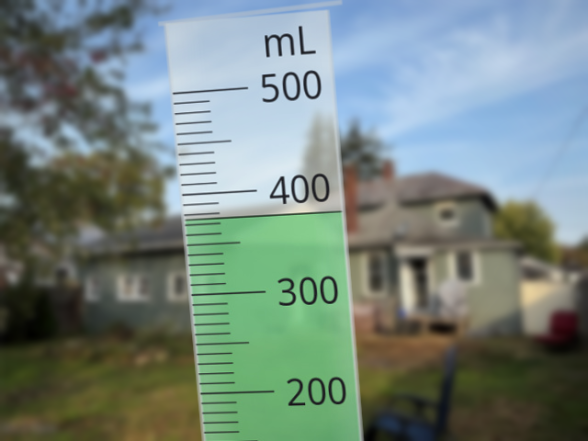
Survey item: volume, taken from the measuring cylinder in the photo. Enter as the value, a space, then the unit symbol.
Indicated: 375 mL
